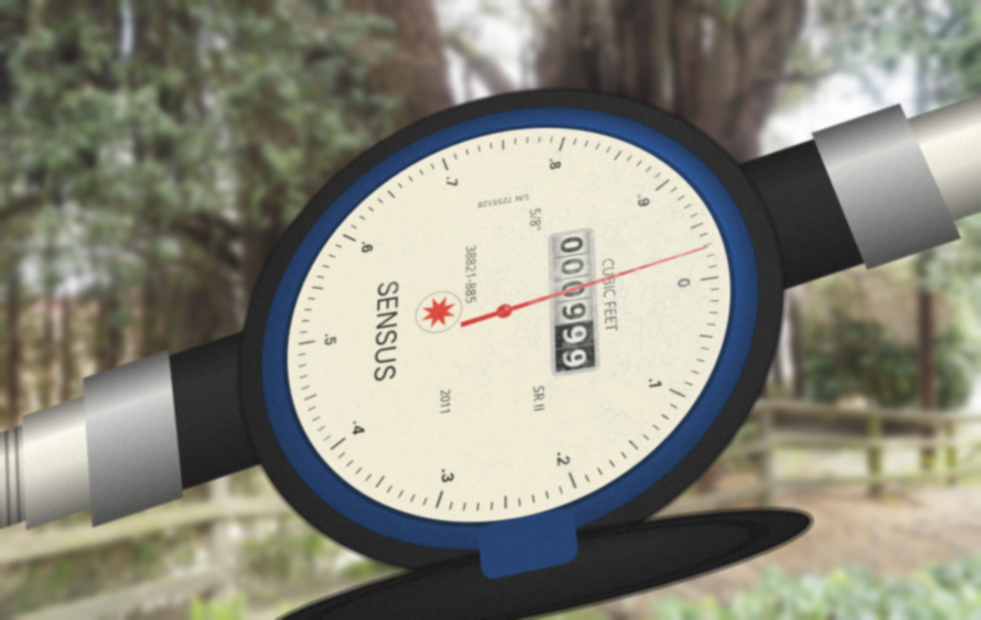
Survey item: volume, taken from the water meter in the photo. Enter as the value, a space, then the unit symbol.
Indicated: 998.97 ft³
